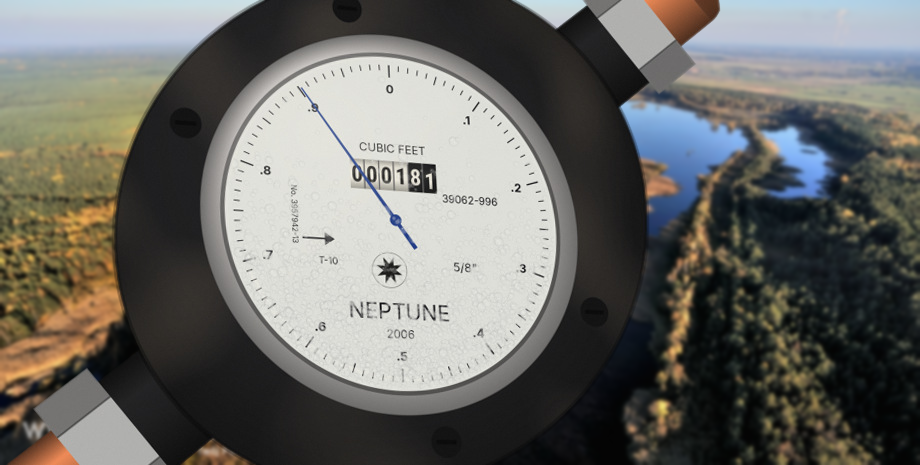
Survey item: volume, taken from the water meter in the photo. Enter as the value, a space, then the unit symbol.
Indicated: 180.90 ft³
